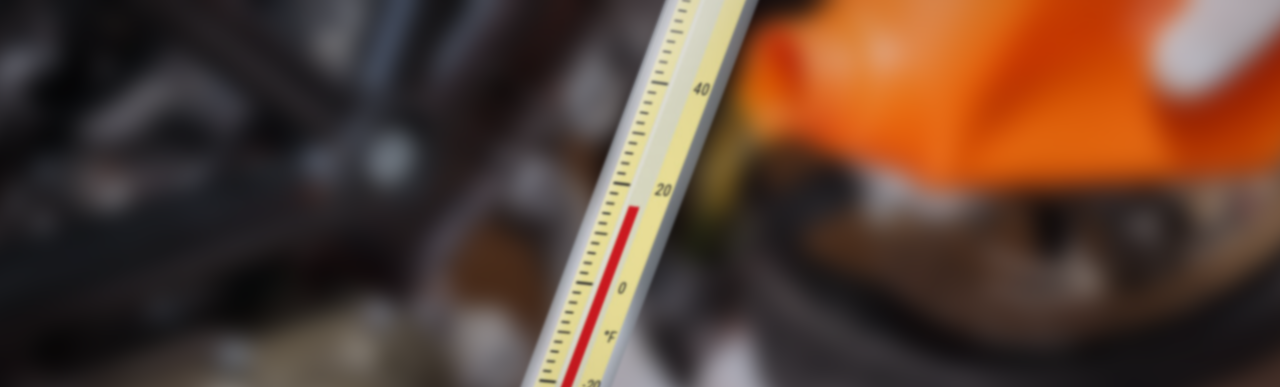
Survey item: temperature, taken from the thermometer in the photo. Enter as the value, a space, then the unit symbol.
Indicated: 16 °F
